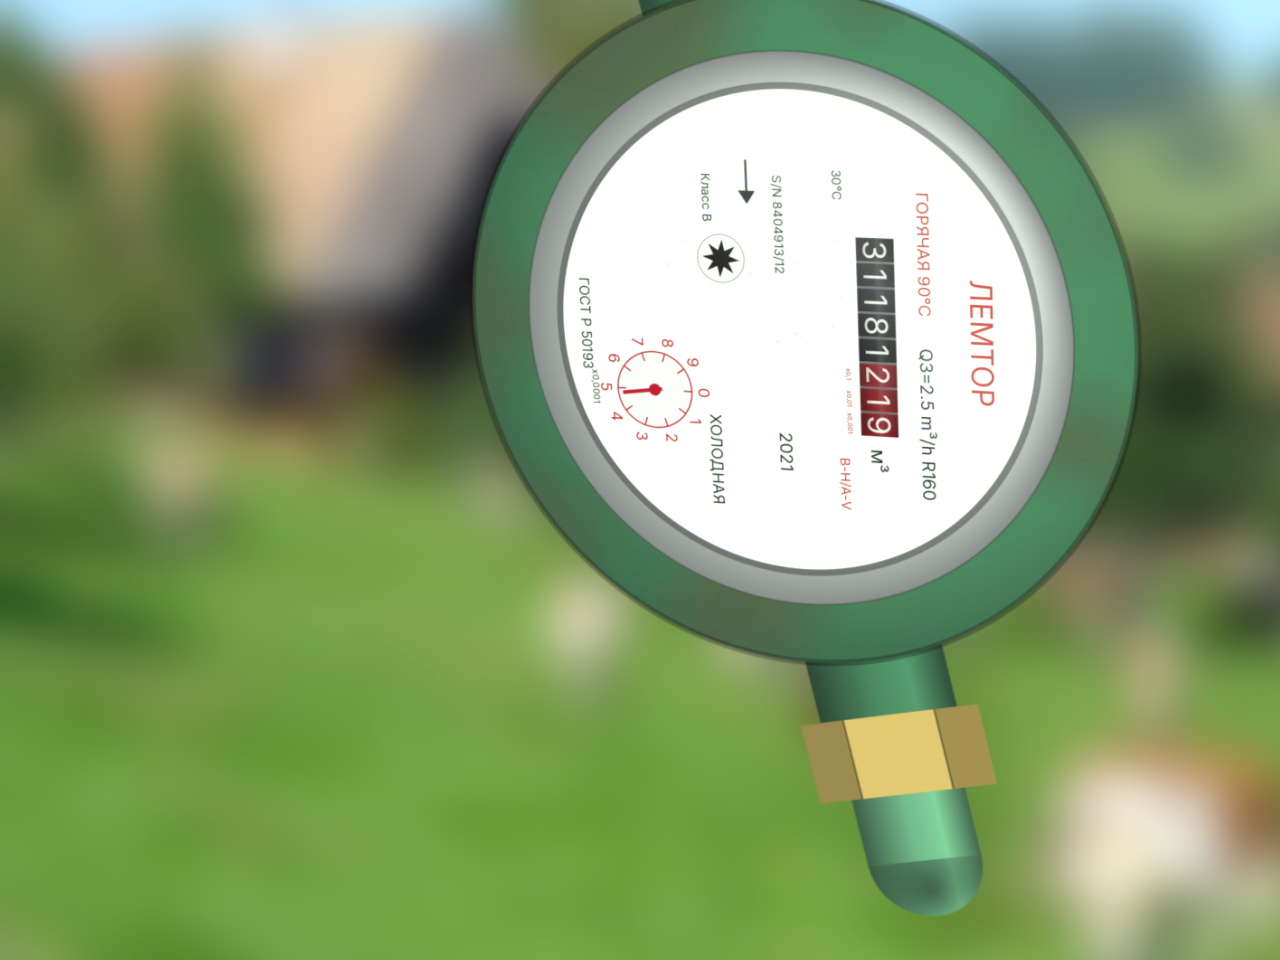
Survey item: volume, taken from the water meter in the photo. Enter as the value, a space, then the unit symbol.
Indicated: 31181.2194 m³
